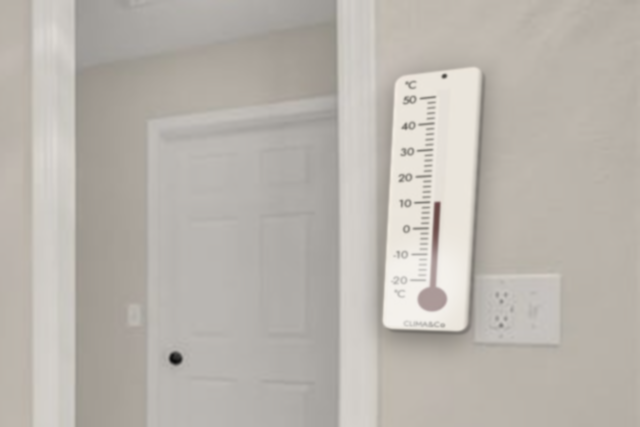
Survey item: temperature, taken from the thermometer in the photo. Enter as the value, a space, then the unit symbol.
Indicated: 10 °C
